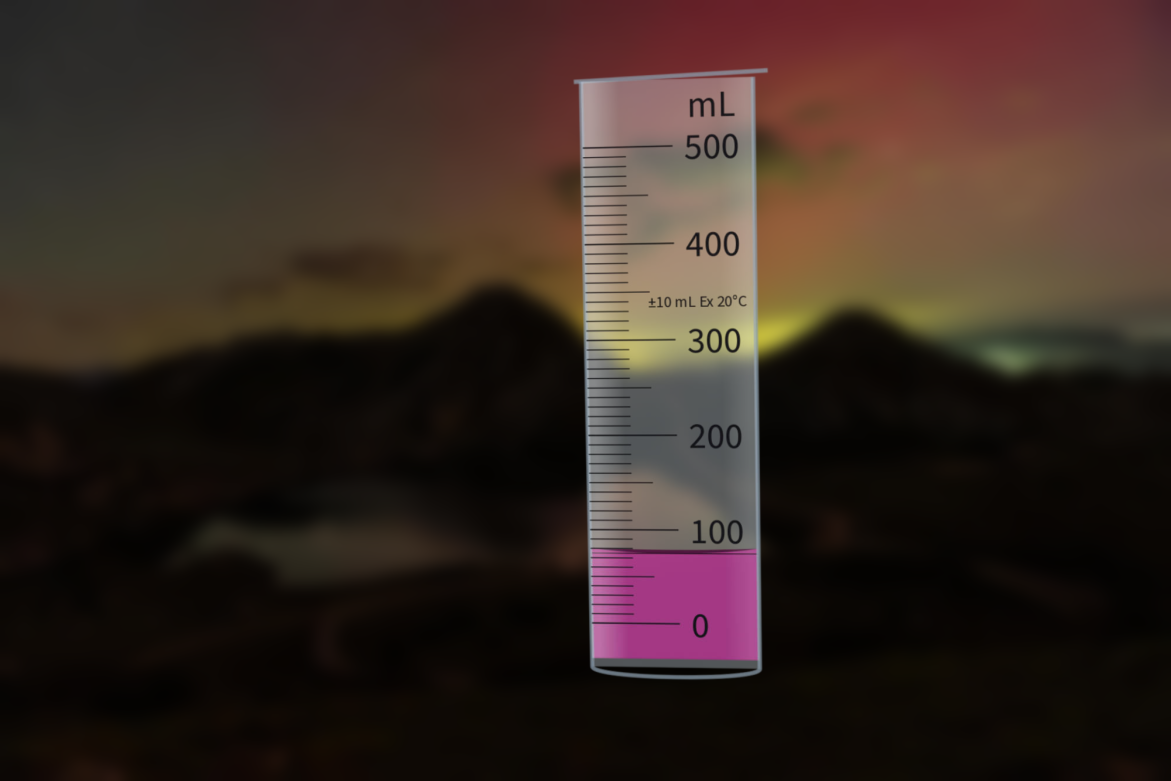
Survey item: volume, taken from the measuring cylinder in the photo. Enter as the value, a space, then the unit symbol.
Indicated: 75 mL
